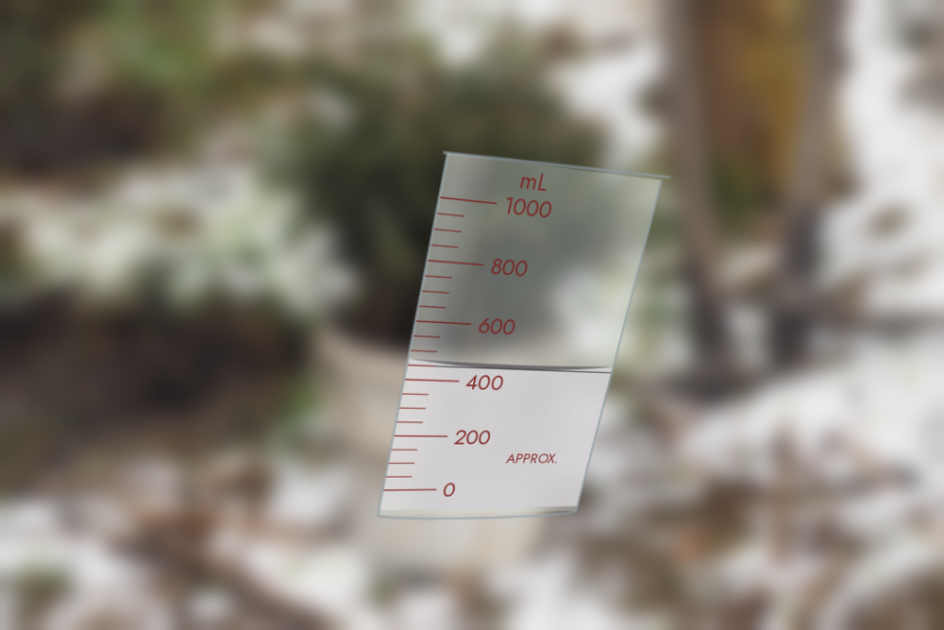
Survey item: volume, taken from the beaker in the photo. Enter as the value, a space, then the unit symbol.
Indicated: 450 mL
